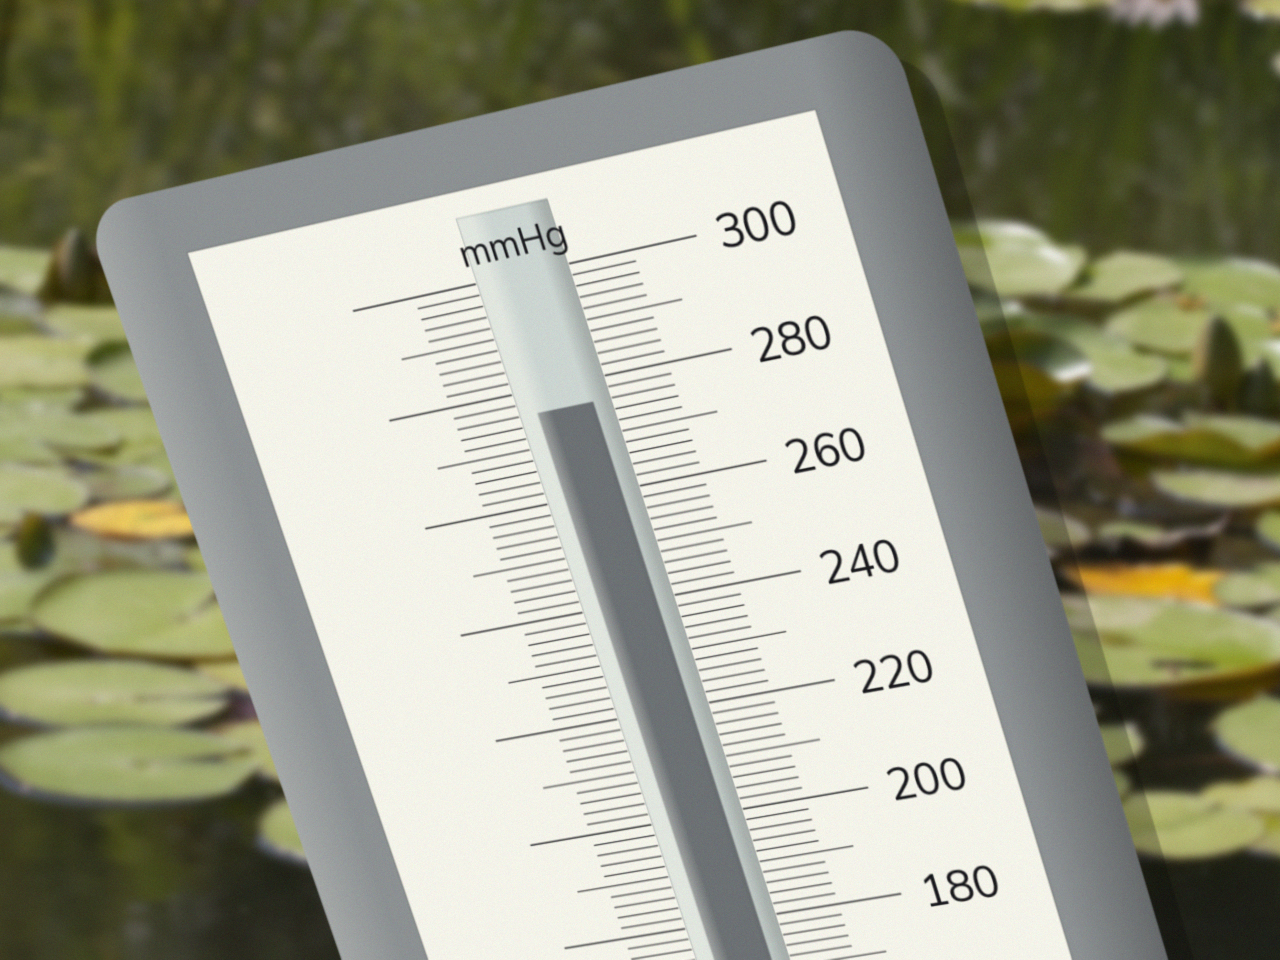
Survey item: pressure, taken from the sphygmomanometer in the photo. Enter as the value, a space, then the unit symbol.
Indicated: 276 mmHg
